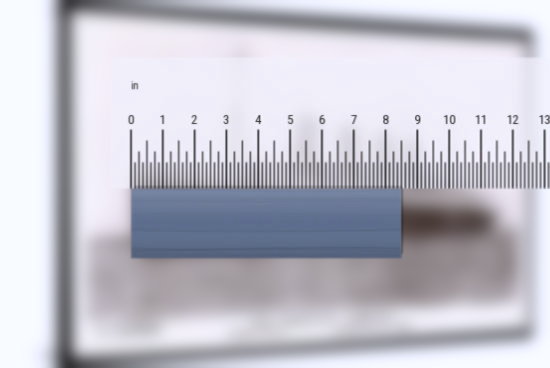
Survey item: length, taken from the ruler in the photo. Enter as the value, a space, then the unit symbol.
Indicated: 8.5 in
